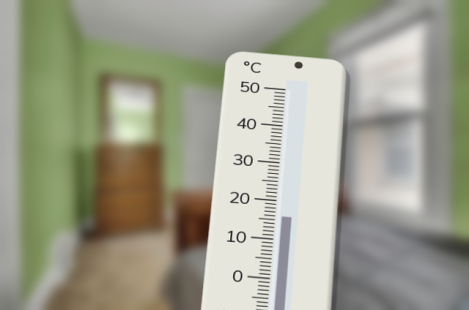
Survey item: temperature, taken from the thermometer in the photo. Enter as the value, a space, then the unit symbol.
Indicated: 16 °C
